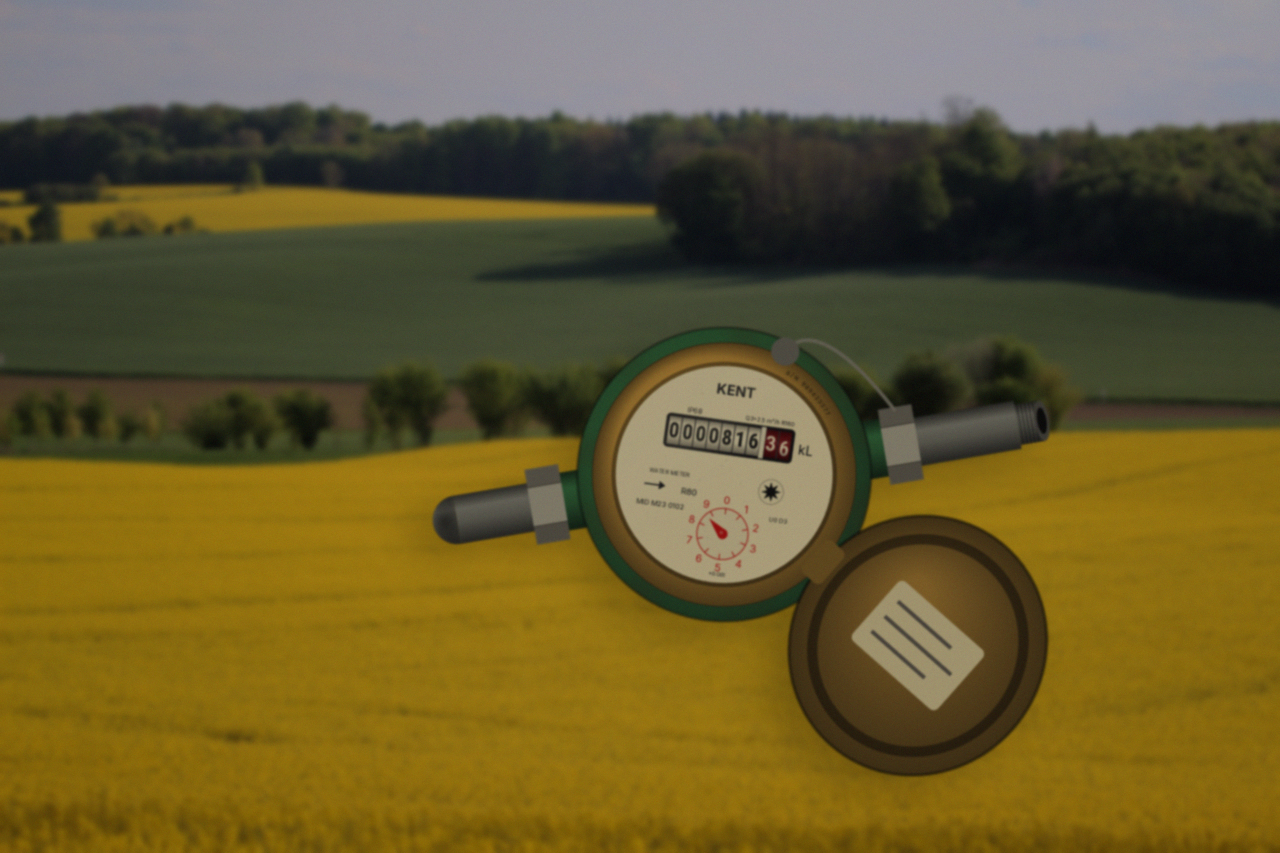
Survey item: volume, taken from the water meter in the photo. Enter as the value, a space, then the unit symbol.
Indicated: 816.358 kL
